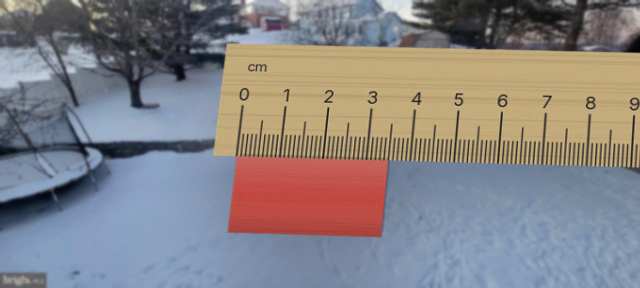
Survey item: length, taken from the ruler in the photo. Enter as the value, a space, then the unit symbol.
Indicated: 3.5 cm
